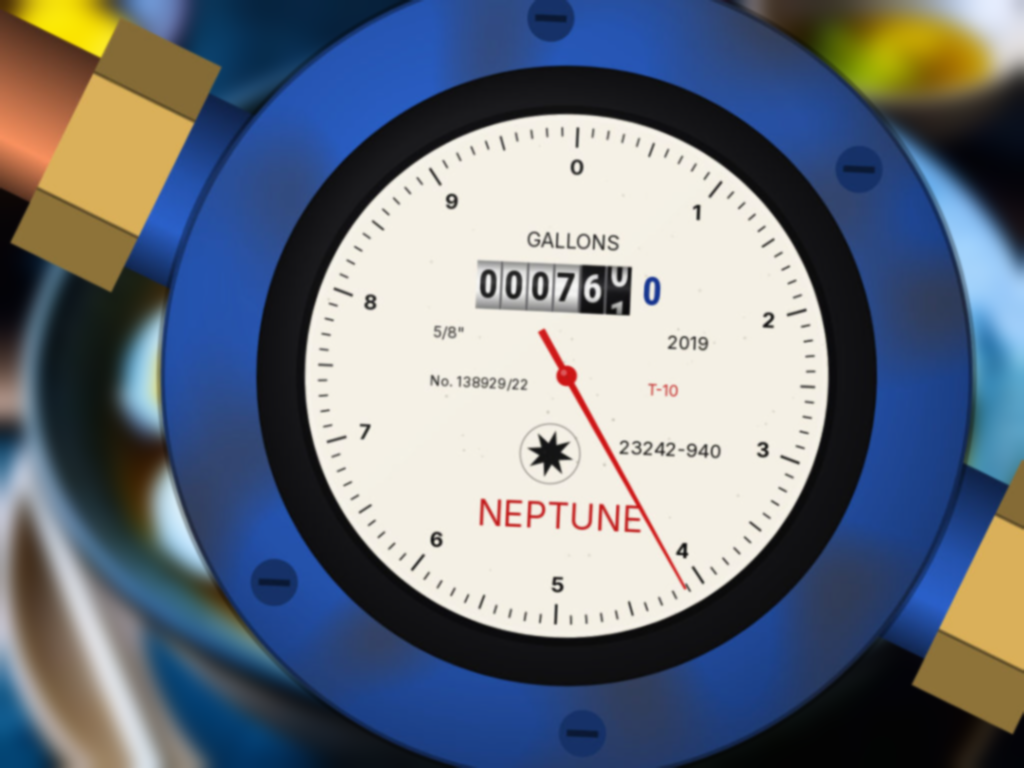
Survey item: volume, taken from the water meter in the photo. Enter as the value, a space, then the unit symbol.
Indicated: 7604.1 gal
